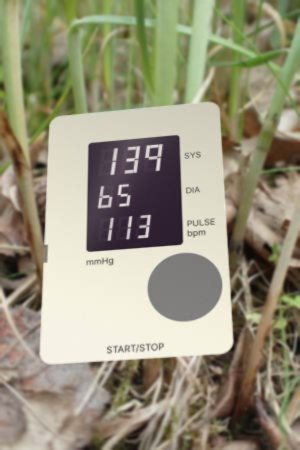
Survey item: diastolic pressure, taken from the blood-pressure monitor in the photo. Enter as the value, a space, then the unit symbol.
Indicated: 65 mmHg
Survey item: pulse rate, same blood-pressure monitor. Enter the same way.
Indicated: 113 bpm
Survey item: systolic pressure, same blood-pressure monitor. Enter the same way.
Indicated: 139 mmHg
